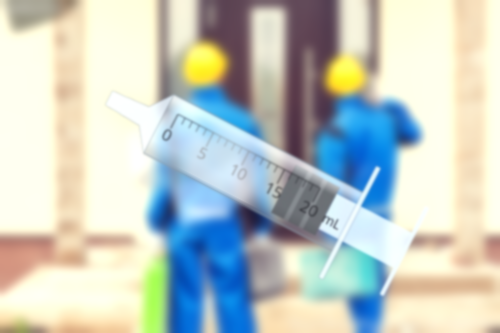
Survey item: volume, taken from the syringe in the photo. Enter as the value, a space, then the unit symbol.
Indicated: 16 mL
